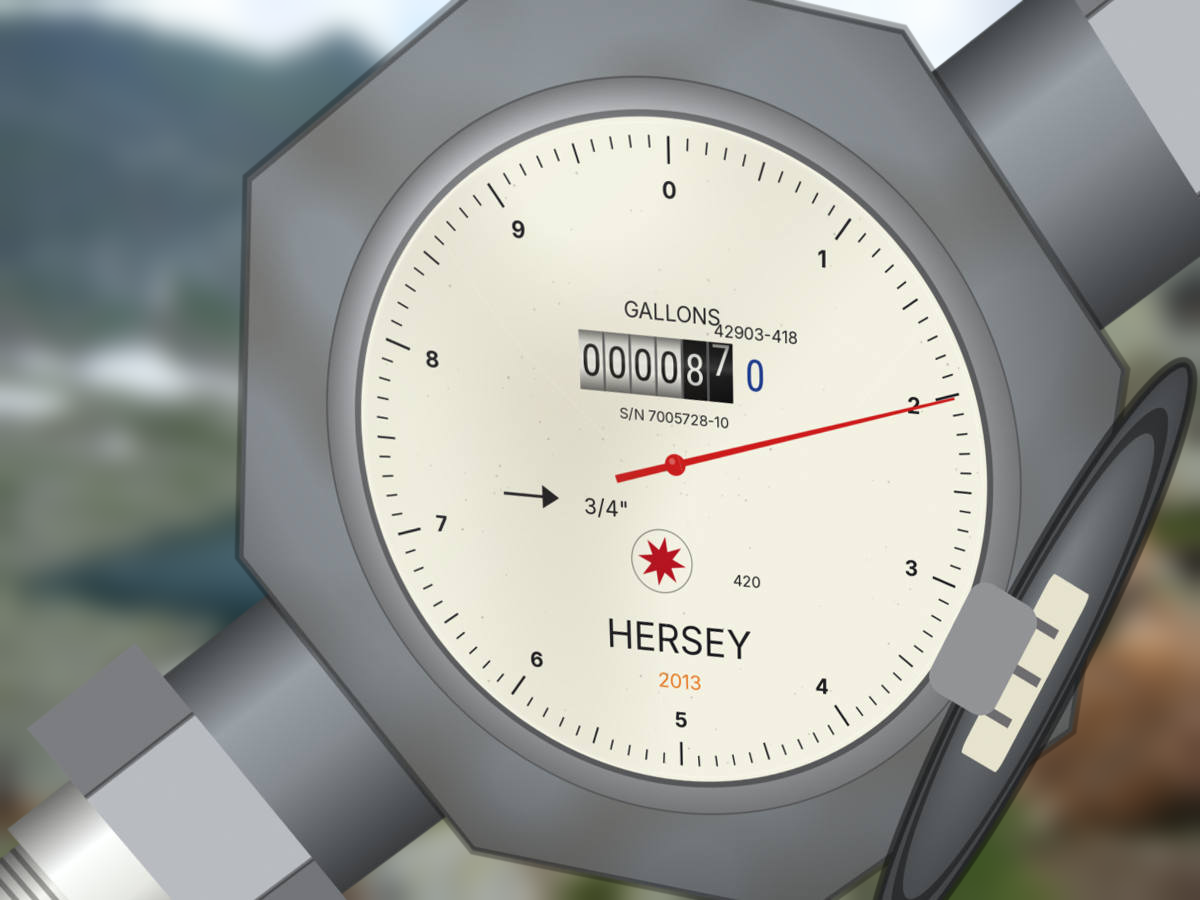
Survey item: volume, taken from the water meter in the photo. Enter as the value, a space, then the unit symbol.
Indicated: 872.0 gal
